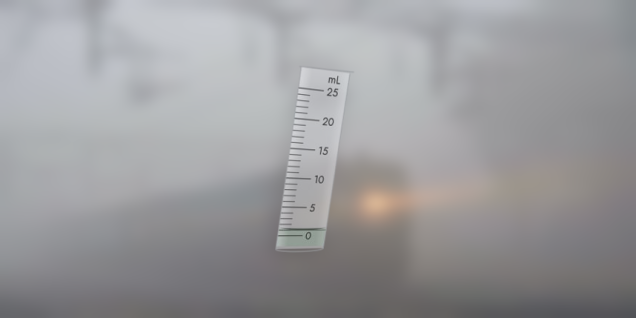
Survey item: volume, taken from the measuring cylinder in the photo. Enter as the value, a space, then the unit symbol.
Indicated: 1 mL
